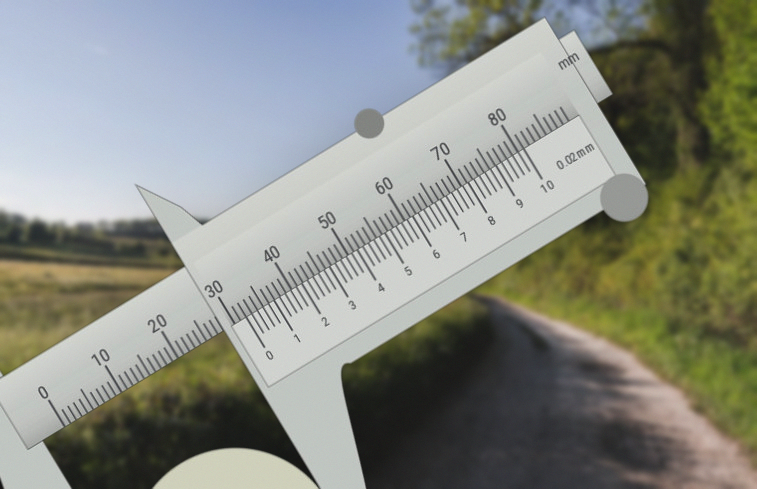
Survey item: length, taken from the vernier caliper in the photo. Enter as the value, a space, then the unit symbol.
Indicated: 32.0 mm
